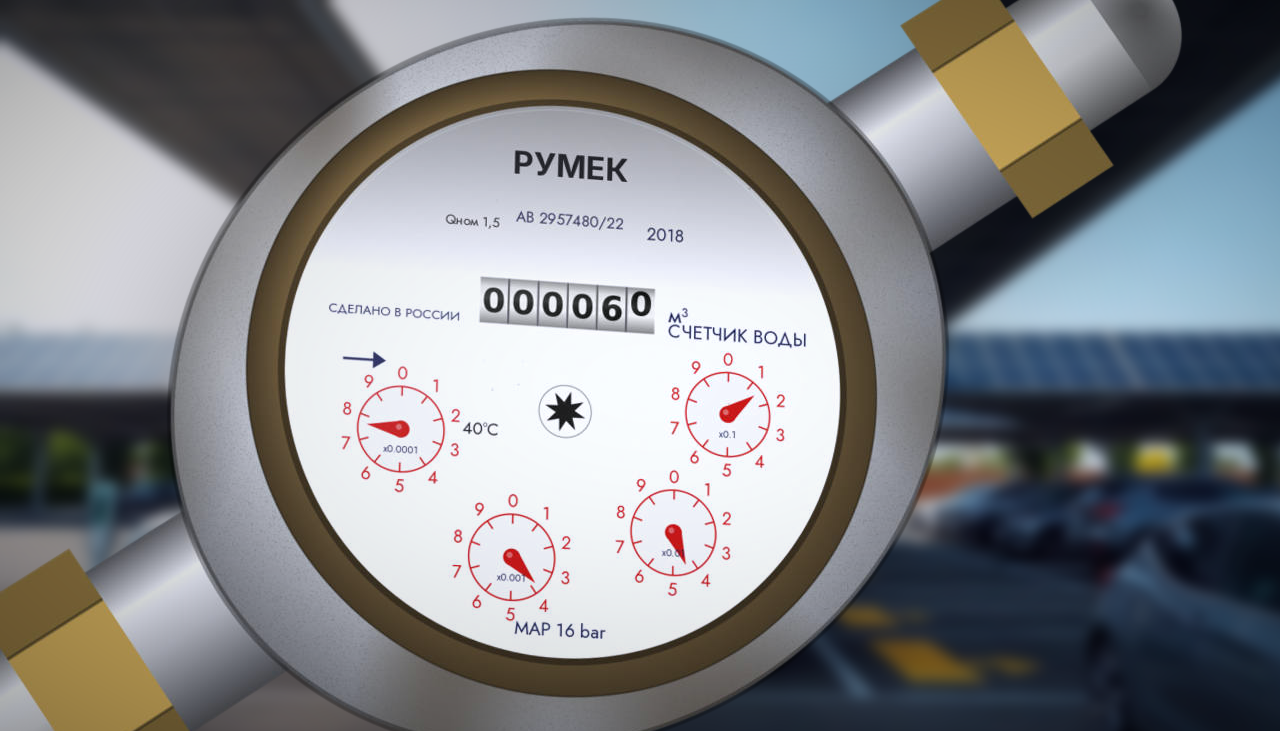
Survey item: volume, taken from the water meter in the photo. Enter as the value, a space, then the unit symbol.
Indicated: 60.1437 m³
